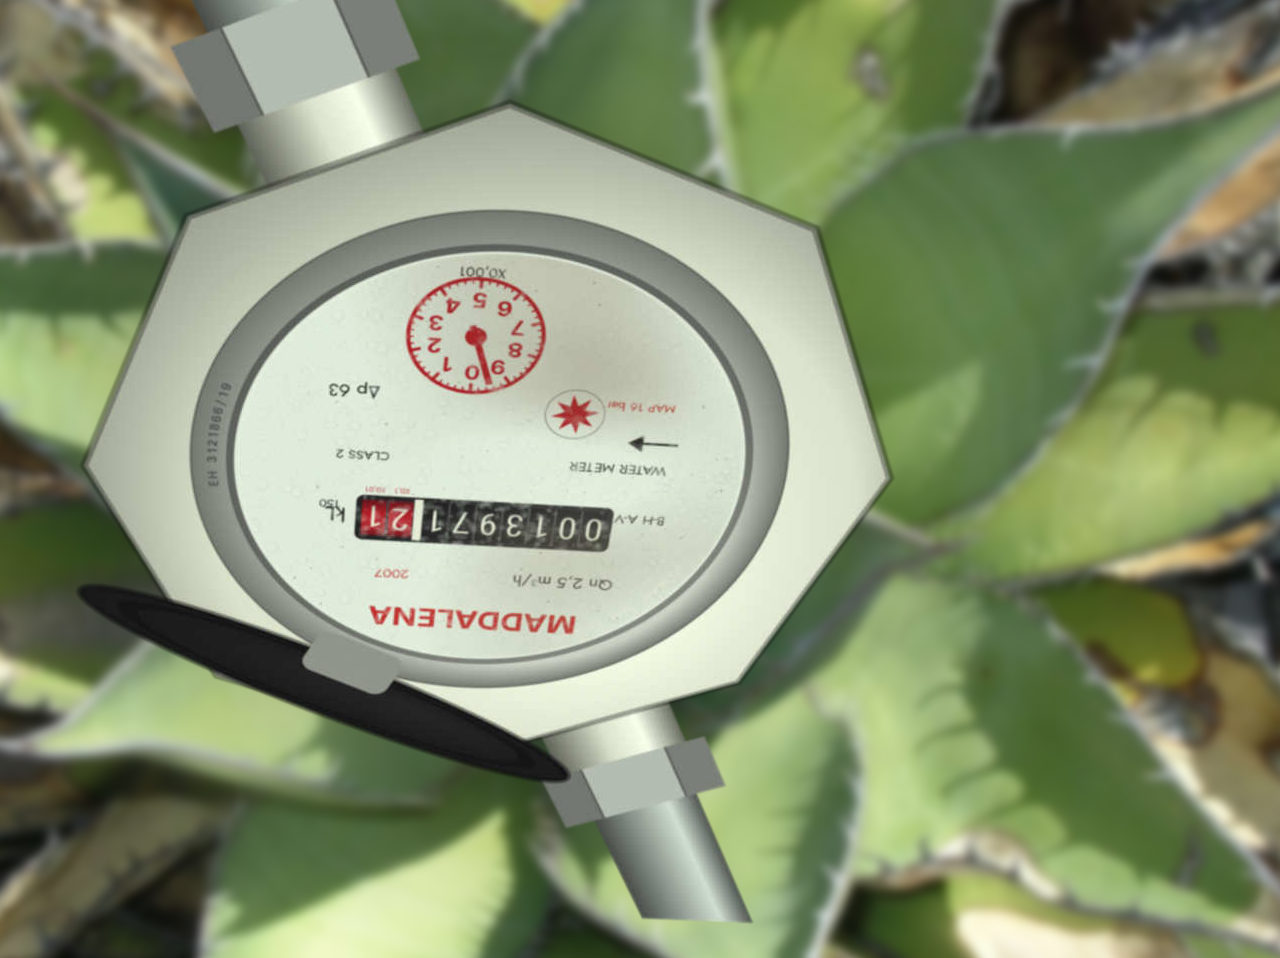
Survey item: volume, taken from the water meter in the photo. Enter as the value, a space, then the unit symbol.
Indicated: 13971.209 kL
